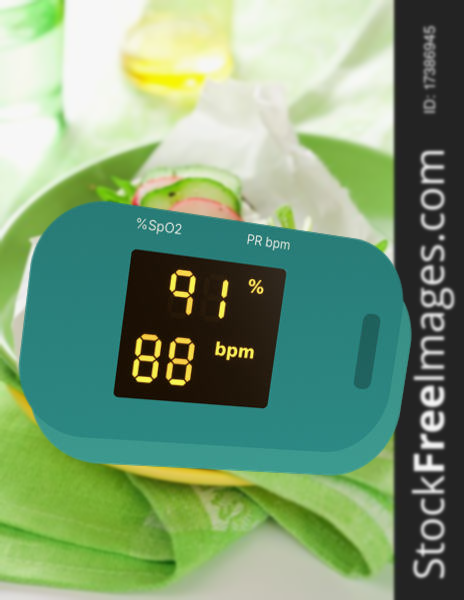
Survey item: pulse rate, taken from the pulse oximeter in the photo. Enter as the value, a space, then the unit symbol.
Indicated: 88 bpm
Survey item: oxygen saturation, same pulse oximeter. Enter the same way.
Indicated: 91 %
